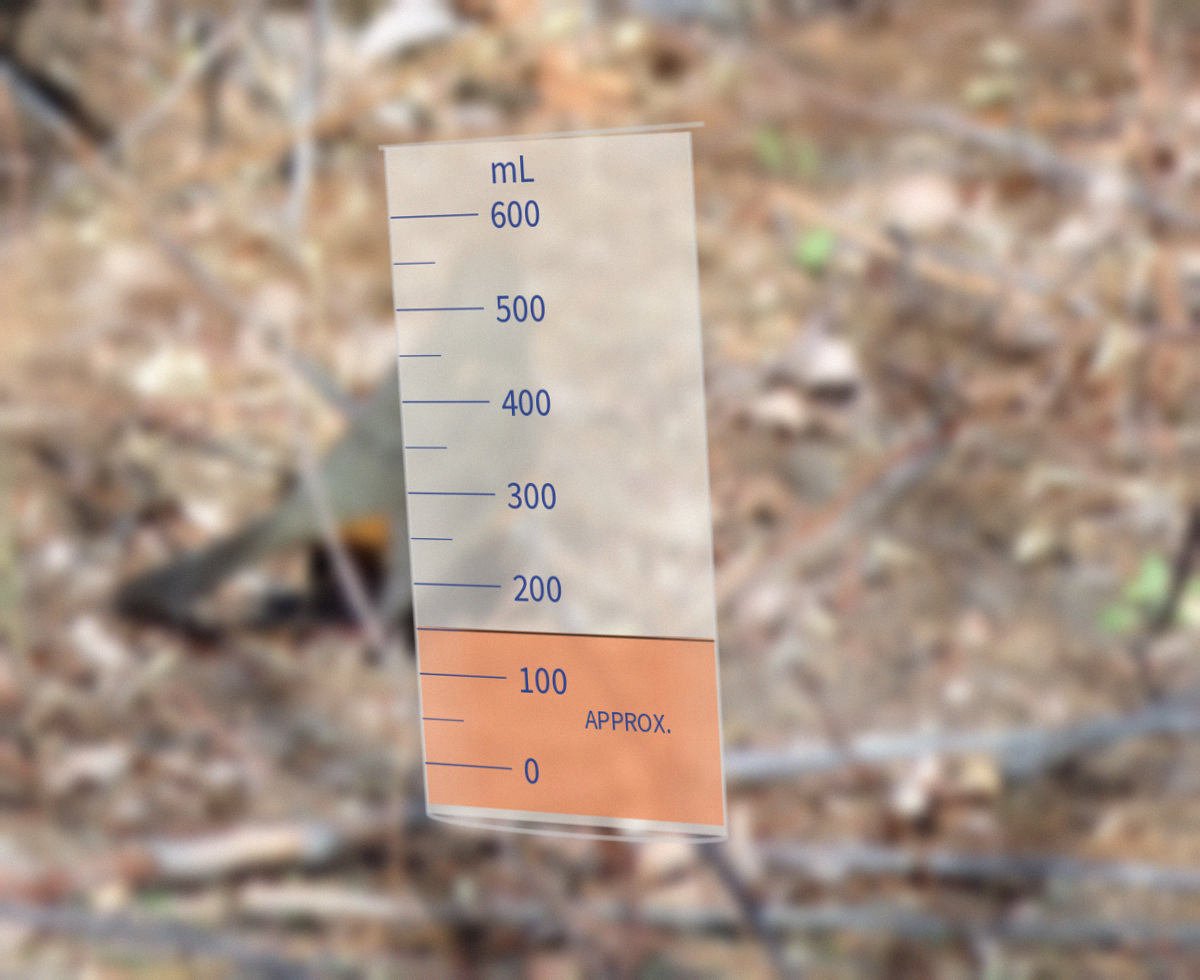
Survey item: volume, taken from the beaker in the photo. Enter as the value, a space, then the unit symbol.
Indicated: 150 mL
